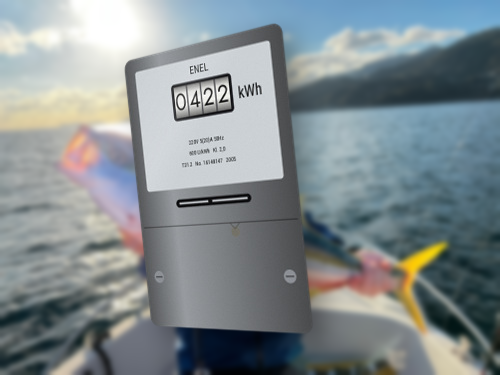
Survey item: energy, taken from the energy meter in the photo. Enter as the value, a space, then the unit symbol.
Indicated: 422 kWh
